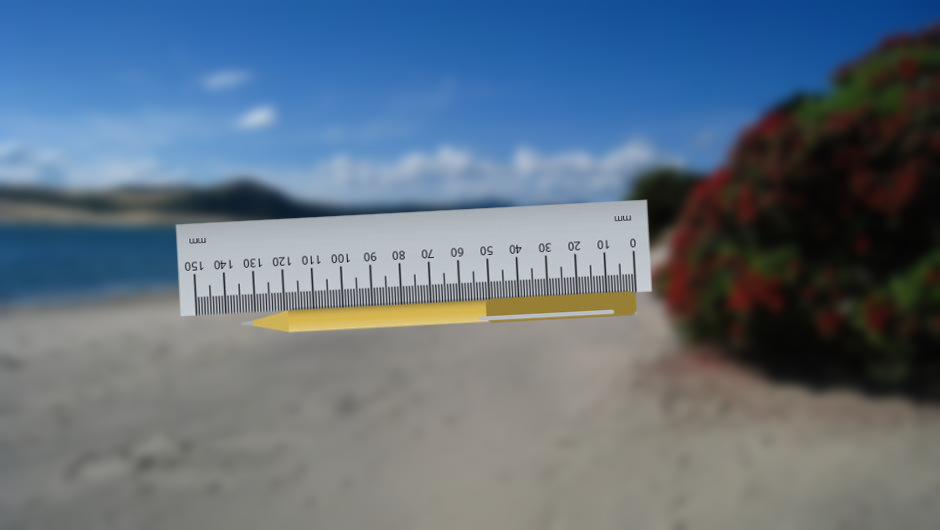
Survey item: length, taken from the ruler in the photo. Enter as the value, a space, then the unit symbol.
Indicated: 135 mm
